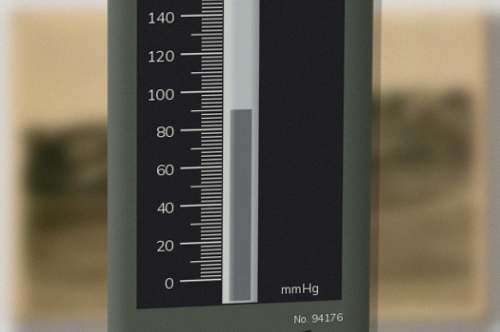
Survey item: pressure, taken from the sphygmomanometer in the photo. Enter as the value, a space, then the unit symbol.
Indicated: 90 mmHg
